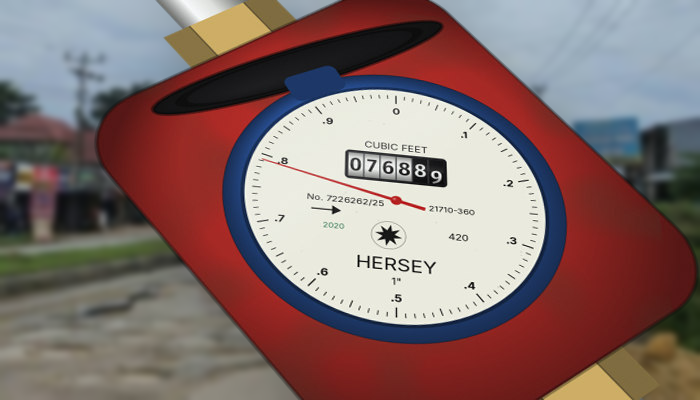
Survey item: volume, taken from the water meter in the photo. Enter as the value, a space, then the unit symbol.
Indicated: 76888.79 ft³
